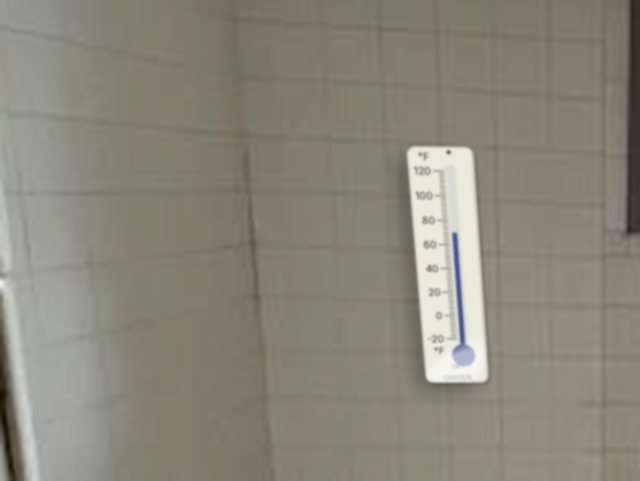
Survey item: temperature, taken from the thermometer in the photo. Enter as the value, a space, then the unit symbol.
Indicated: 70 °F
